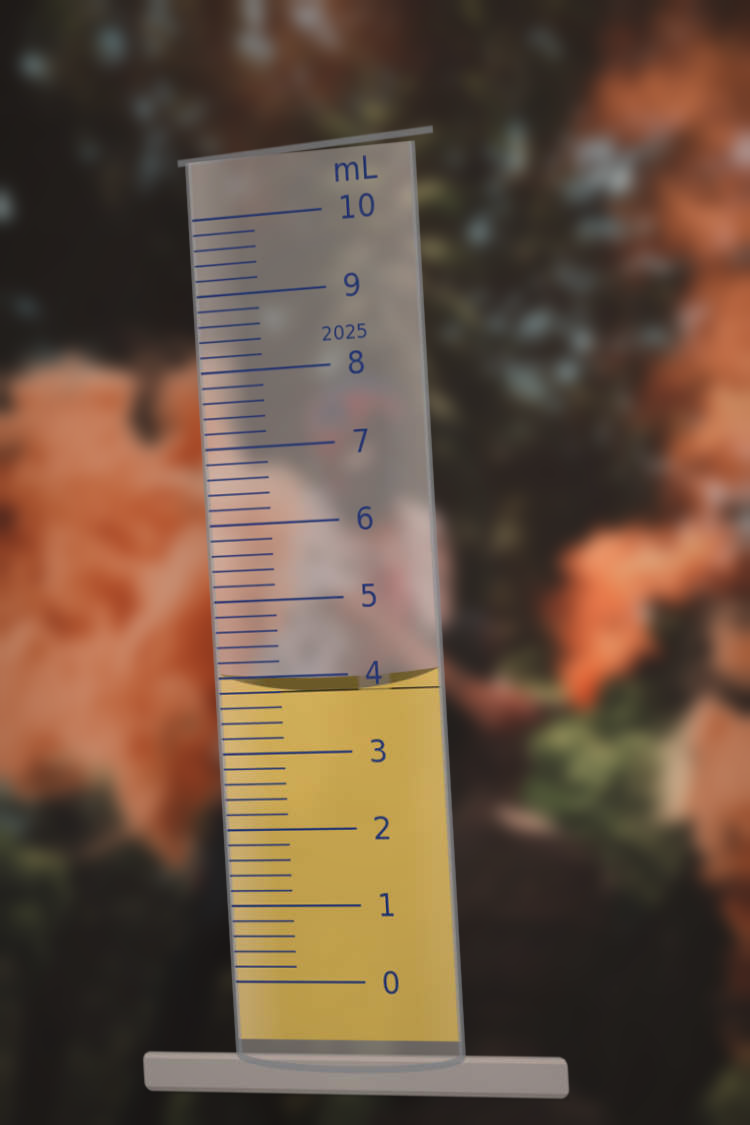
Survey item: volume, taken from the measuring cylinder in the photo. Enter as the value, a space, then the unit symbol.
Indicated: 3.8 mL
